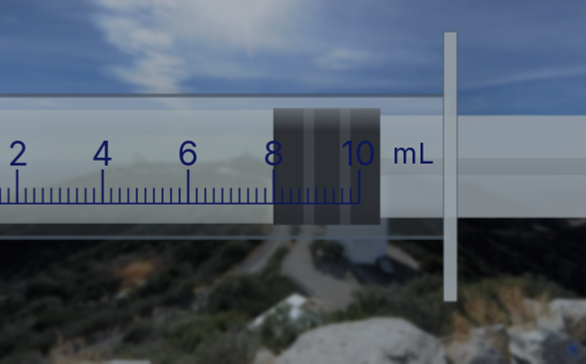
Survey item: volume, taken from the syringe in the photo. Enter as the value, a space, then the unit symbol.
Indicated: 8 mL
